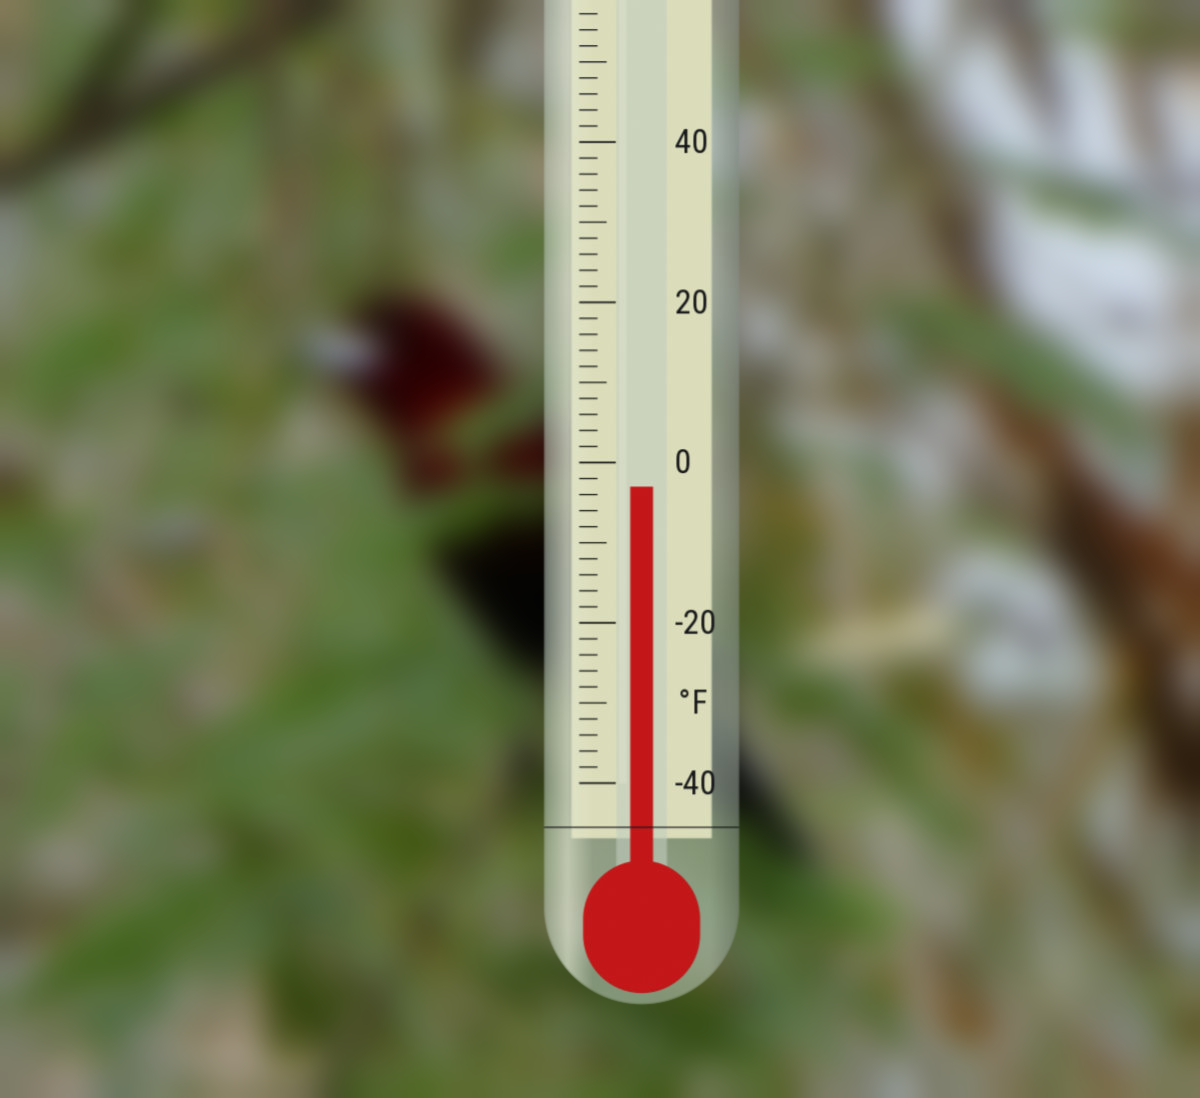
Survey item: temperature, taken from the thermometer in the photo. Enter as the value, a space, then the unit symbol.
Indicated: -3 °F
